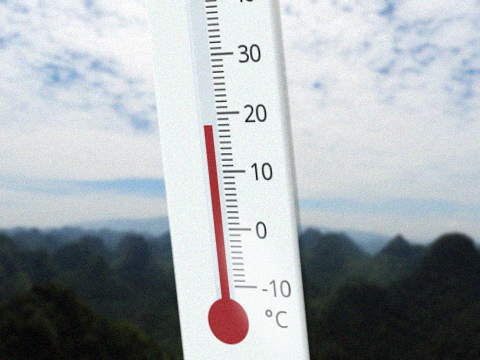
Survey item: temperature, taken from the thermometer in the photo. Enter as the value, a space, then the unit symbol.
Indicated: 18 °C
